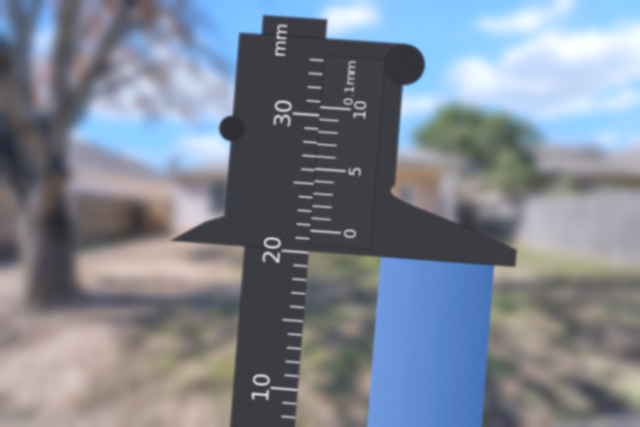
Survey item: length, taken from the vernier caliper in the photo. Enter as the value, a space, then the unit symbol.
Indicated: 21.6 mm
